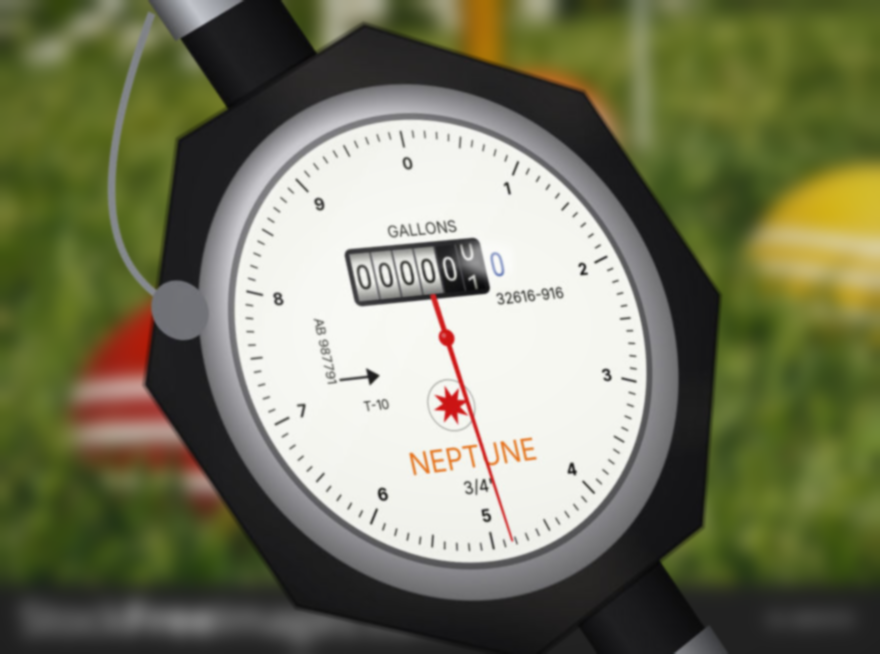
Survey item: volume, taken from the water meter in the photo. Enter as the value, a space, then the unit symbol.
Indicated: 4.8 gal
